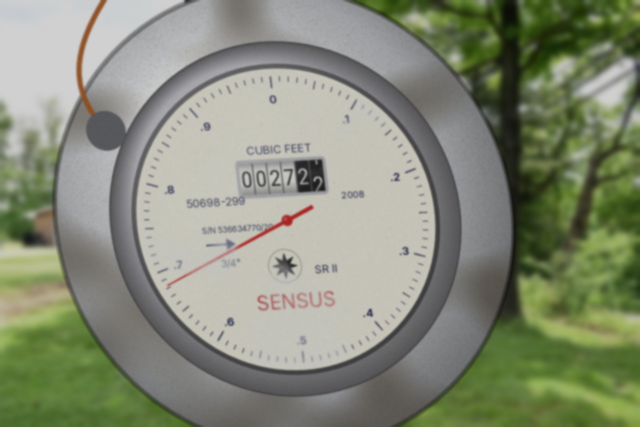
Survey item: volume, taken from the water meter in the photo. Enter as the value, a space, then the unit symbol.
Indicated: 2721.68 ft³
